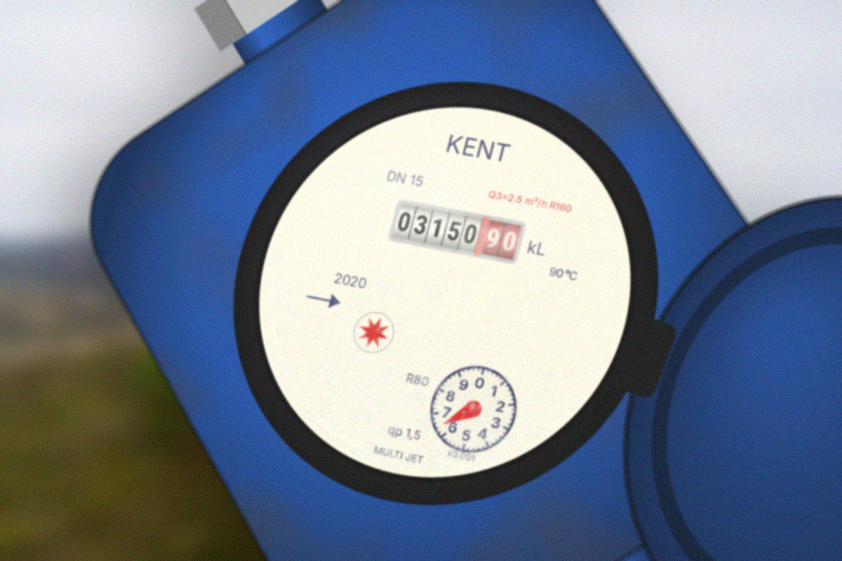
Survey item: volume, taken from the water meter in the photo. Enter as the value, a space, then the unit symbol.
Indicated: 3150.906 kL
